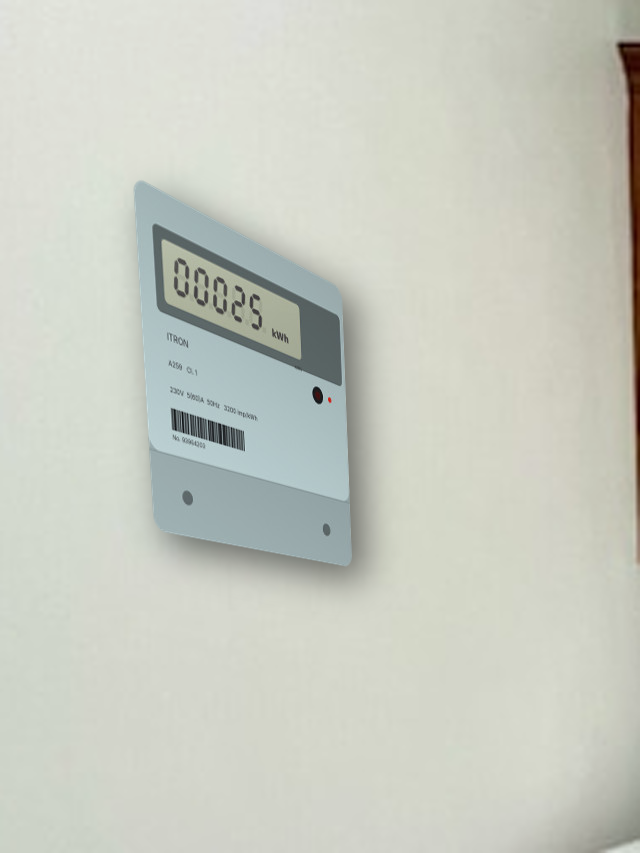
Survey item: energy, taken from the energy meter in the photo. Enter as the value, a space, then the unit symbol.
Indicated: 25 kWh
